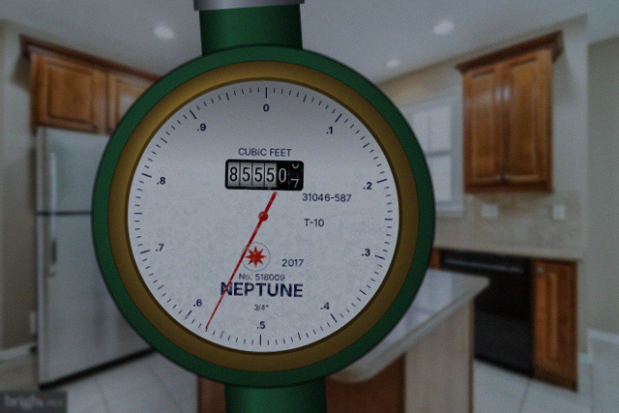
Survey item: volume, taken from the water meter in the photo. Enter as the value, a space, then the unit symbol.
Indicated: 855506.57 ft³
